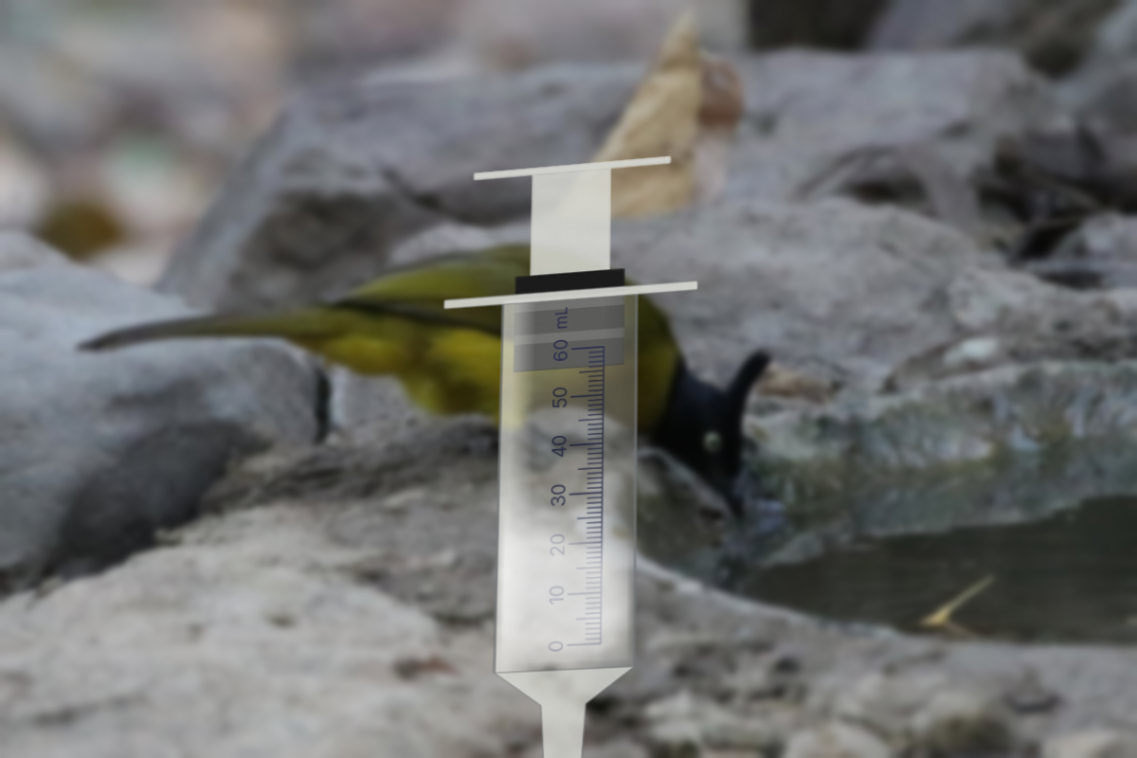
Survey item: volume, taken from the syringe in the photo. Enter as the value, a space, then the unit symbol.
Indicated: 56 mL
